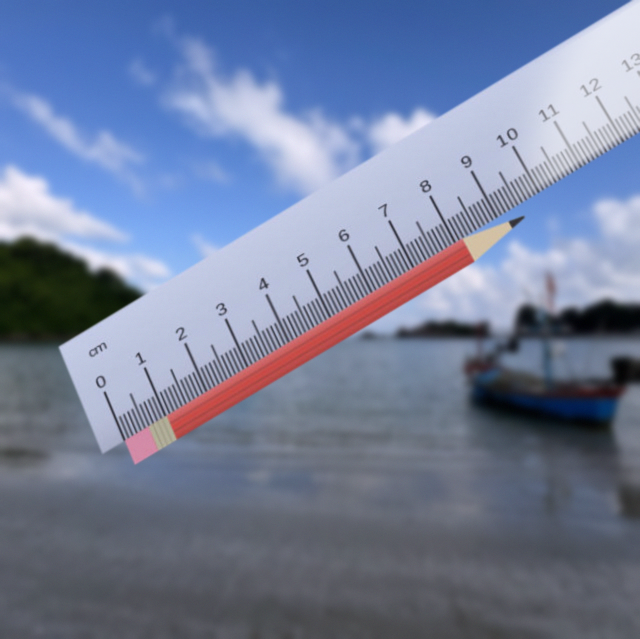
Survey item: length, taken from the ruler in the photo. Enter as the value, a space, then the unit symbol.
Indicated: 9.5 cm
